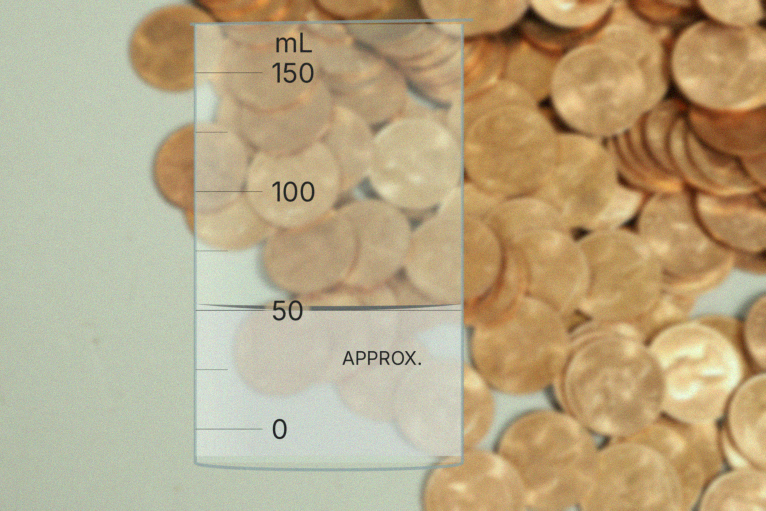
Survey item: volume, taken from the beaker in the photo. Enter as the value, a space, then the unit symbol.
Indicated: 50 mL
